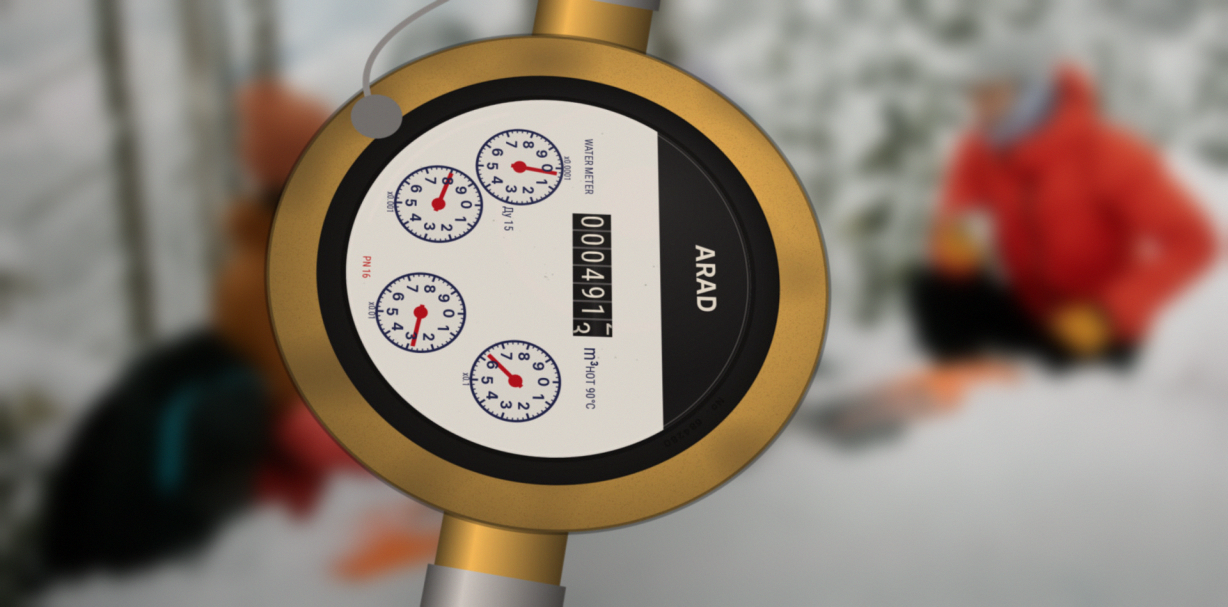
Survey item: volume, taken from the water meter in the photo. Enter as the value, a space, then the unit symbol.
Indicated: 4912.6280 m³
